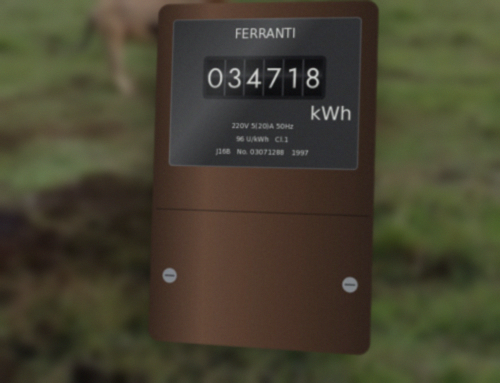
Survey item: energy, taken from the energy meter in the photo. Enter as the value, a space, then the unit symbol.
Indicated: 34718 kWh
